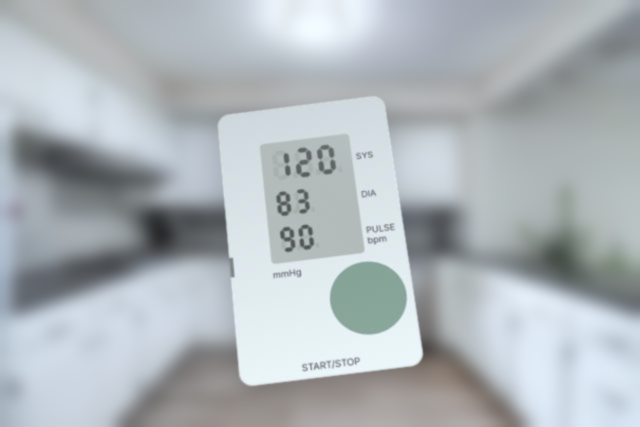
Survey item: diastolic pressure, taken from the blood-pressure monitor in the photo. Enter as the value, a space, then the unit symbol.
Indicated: 83 mmHg
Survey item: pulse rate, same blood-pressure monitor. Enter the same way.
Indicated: 90 bpm
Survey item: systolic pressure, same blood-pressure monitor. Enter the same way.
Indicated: 120 mmHg
